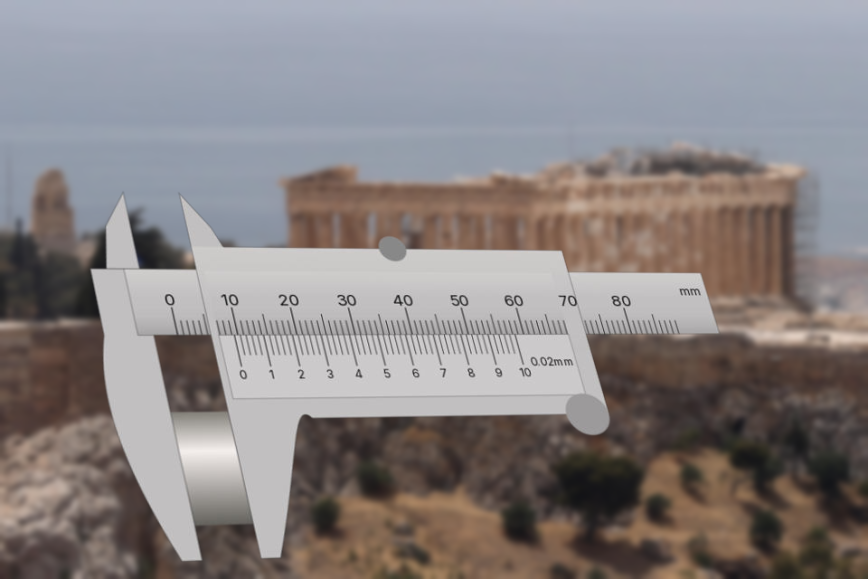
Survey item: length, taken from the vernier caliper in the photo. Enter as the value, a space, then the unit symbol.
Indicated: 9.4 mm
